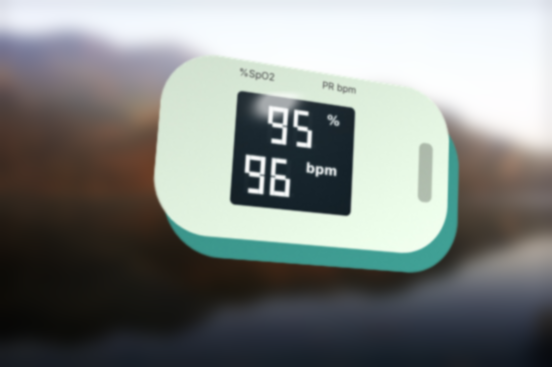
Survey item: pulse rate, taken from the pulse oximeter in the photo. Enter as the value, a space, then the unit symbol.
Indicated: 96 bpm
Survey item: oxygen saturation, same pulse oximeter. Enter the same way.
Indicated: 95 %
